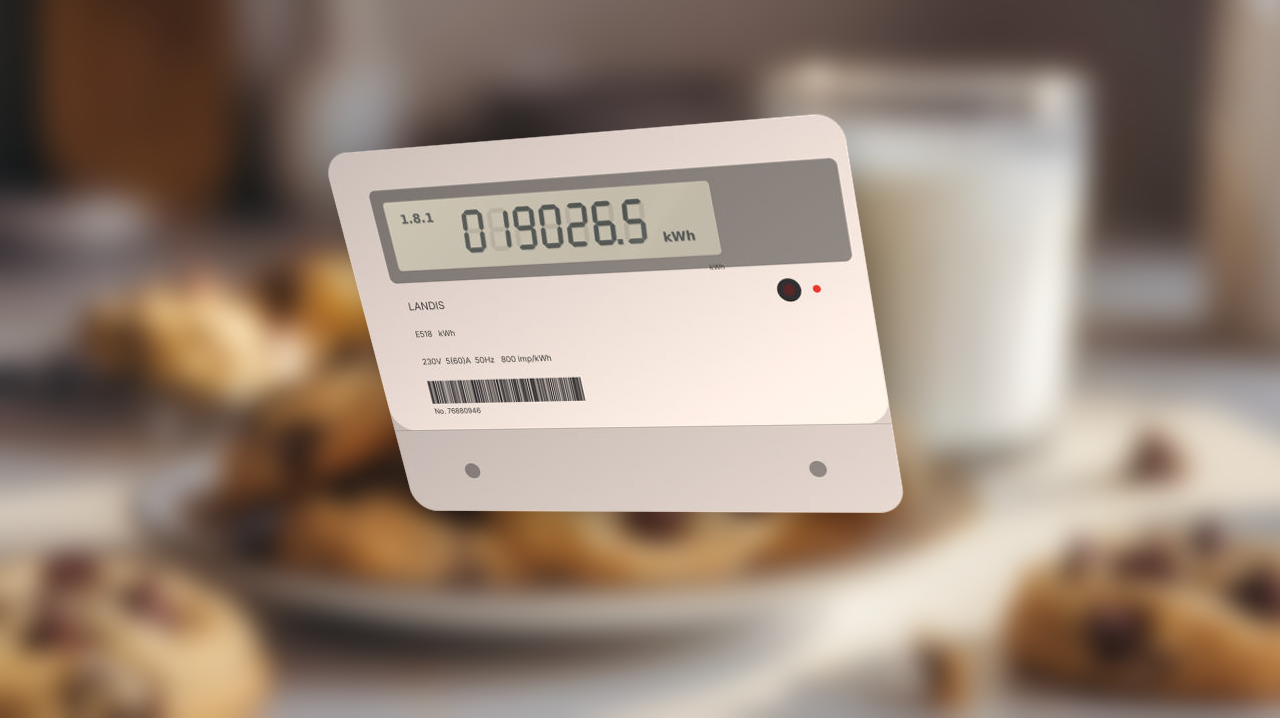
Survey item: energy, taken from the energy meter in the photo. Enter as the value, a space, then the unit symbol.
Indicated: 19026.5 kWh
